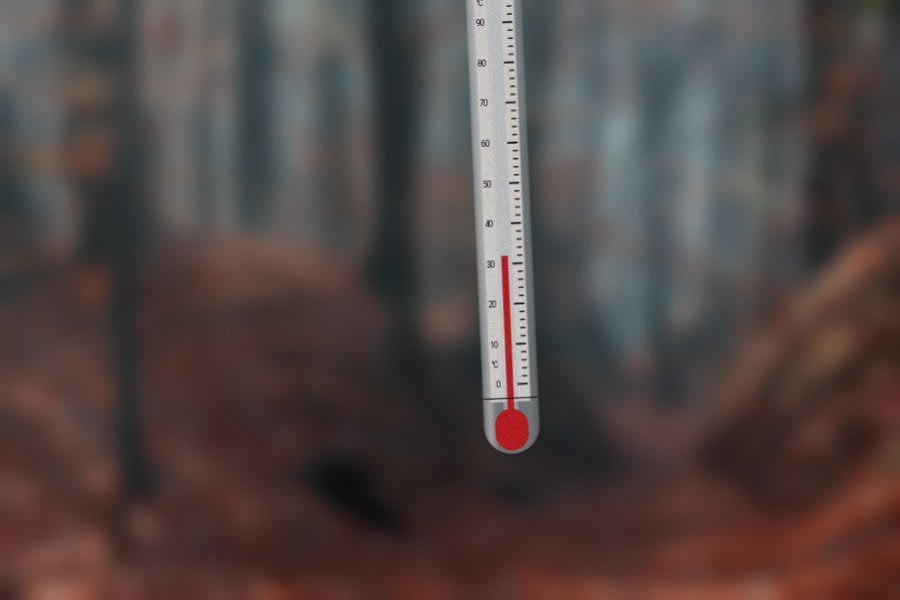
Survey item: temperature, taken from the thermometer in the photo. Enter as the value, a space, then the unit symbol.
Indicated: 32 °C
